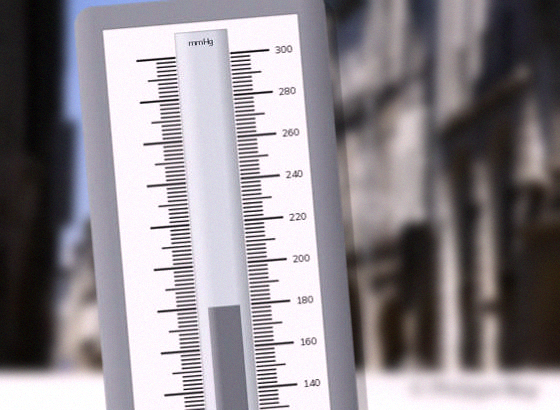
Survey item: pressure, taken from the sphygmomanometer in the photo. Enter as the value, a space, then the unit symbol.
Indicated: 180 mmHg
